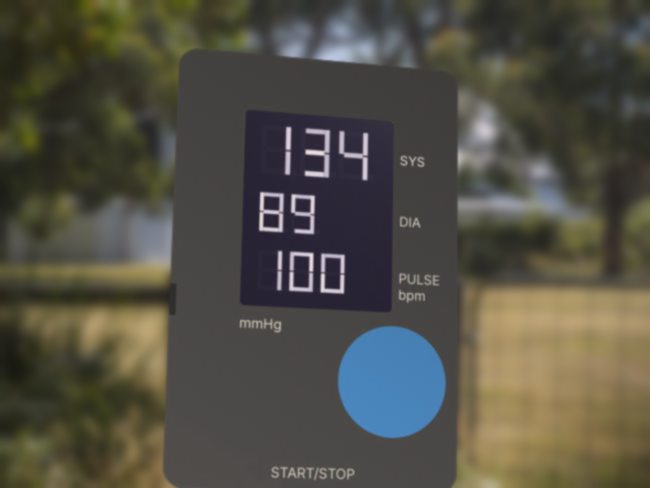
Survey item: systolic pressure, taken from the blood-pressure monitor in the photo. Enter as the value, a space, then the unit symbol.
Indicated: 134 mmHg
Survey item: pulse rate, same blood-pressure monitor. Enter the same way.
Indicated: 100 bpm
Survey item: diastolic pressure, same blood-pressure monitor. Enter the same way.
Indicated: 89 mmHg
